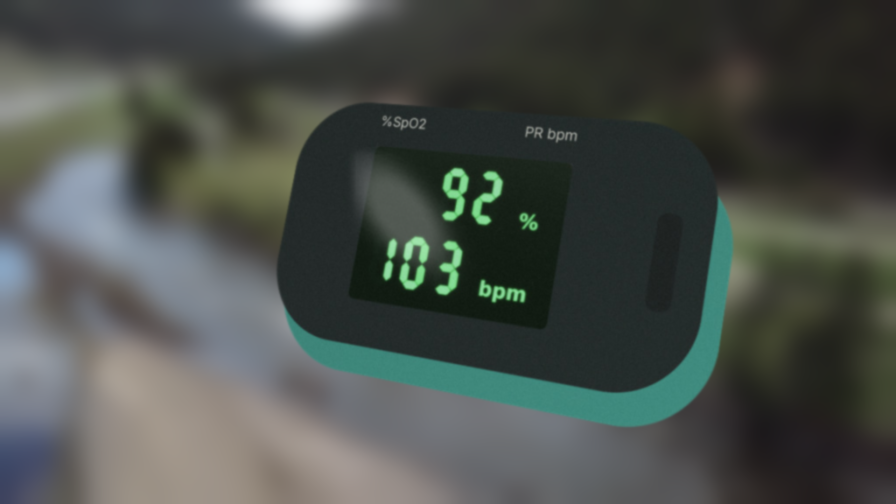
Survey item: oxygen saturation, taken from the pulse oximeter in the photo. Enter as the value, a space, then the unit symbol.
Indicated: 92 %
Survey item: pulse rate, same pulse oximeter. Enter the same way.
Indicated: 103 bpm
